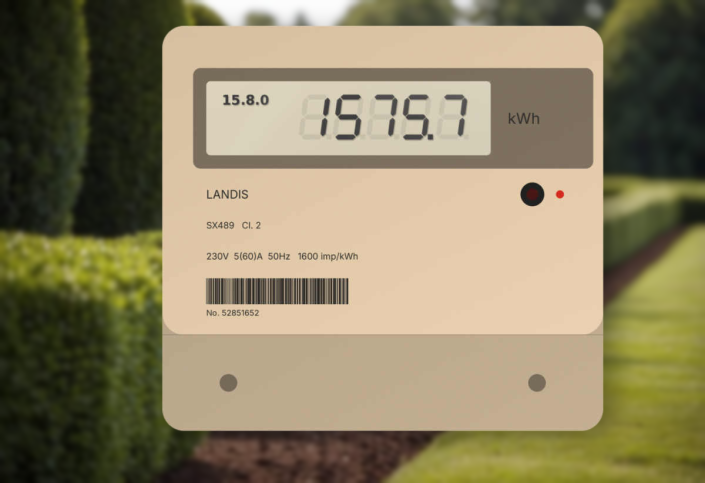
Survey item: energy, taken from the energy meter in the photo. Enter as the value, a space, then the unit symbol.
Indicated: 1575.7 kWh
